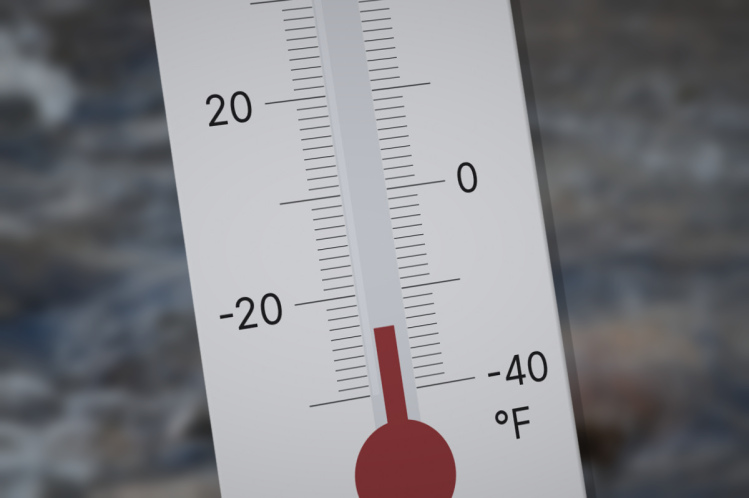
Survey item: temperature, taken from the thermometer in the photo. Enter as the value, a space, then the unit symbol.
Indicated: -27 °F
